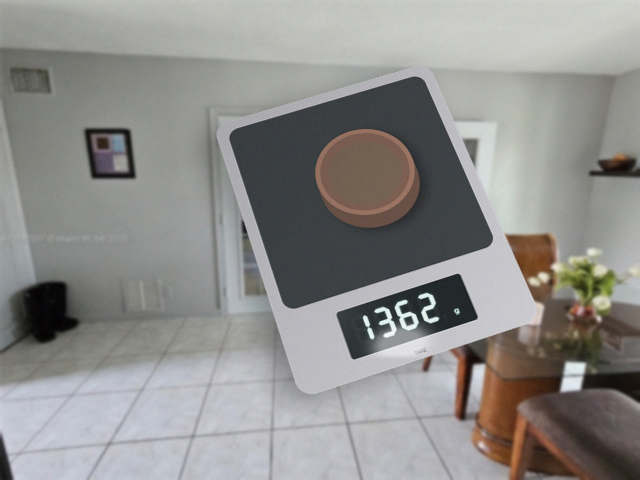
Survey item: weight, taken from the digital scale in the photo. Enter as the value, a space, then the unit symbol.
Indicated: 1362 g
